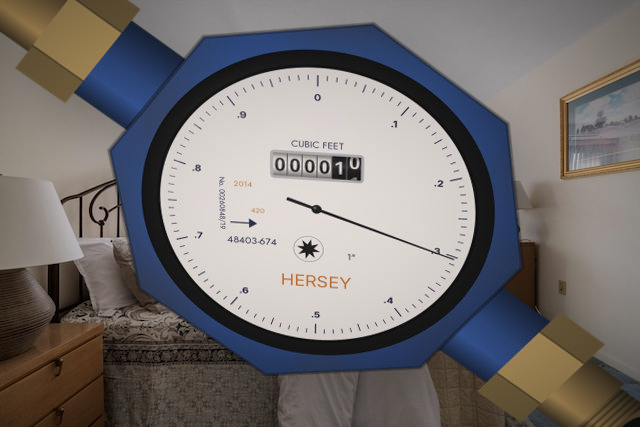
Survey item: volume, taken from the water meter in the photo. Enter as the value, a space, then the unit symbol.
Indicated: 10.30 ft³
